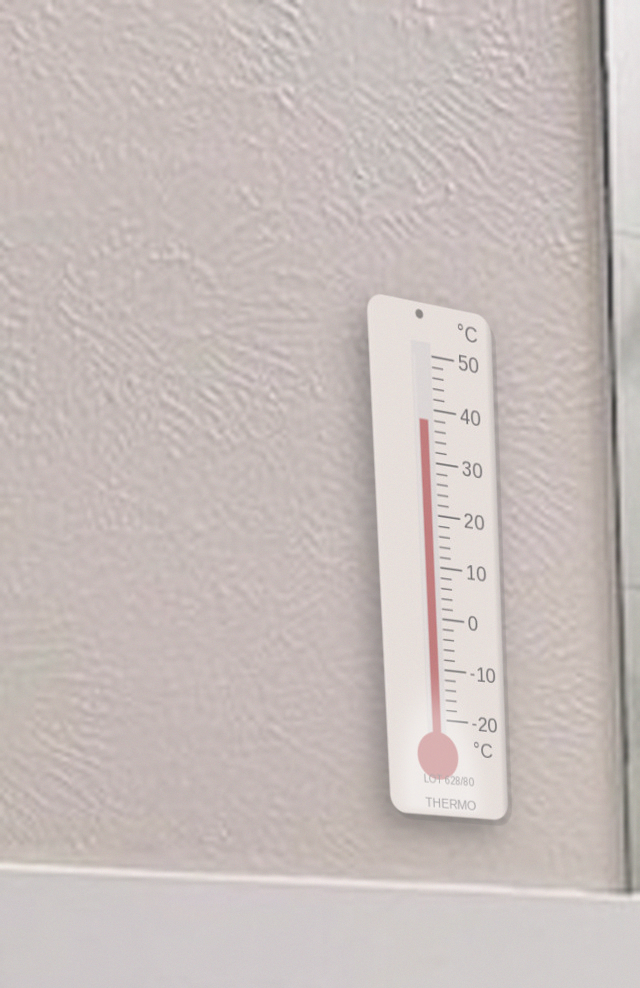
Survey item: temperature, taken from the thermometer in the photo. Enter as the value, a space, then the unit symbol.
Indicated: 38 °C
